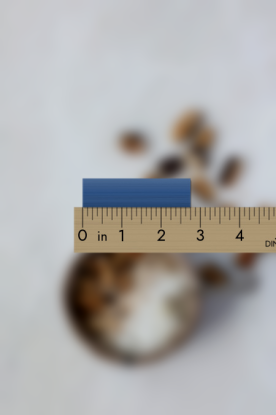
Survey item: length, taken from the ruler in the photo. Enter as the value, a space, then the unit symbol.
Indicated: 2.75 in
